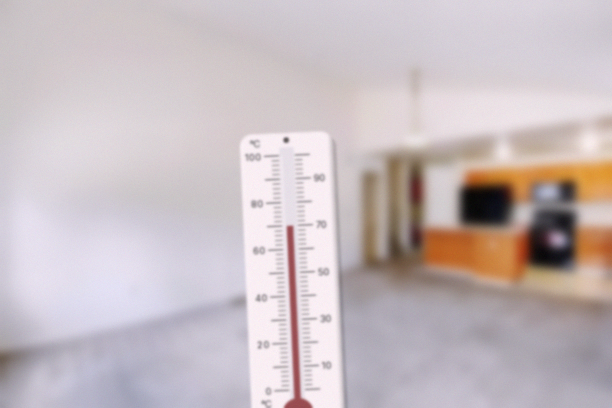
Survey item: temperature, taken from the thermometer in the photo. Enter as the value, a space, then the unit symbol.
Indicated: 70 °C
